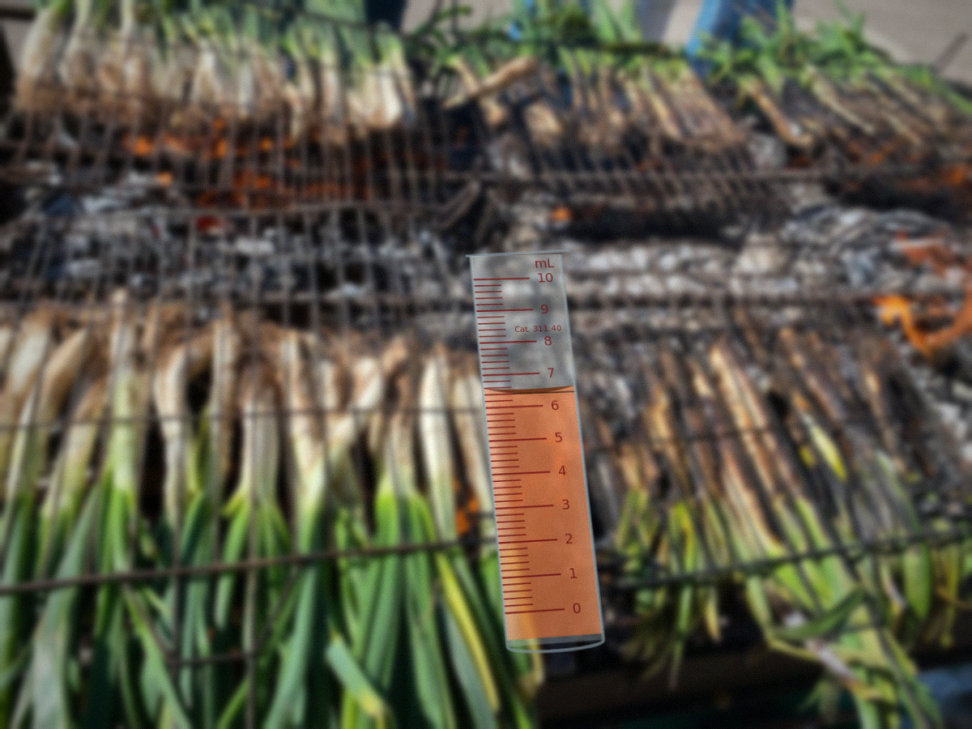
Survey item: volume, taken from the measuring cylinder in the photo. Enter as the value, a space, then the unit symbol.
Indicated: 6.4 mL
